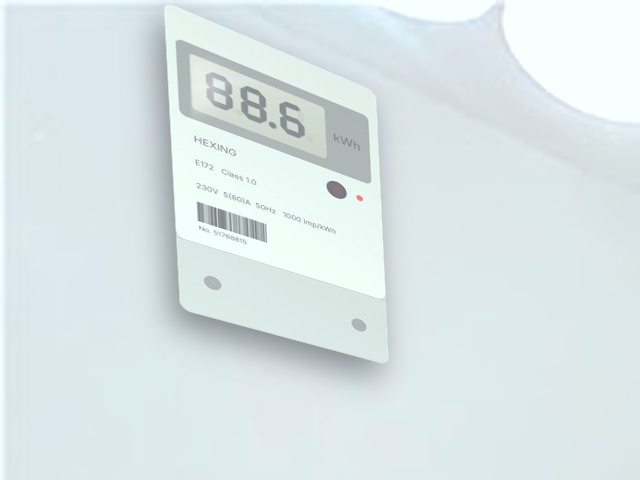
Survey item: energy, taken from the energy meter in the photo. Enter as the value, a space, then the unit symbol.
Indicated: 88.6 kWh
